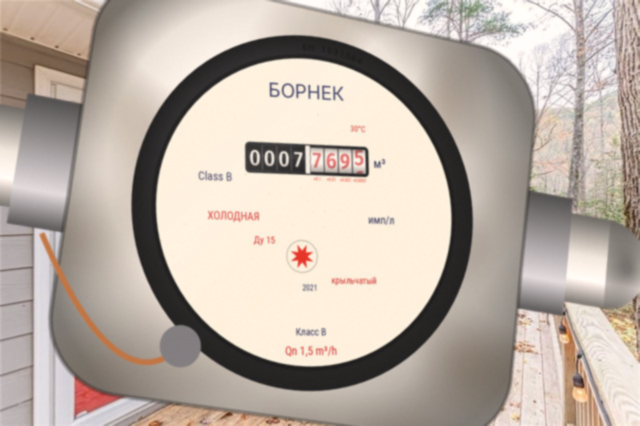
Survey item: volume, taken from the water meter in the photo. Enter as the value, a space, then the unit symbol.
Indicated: 7.7695 m³
